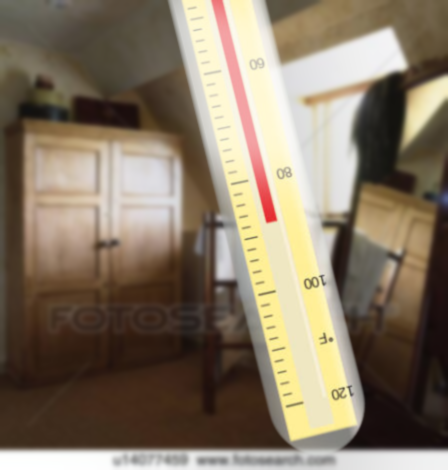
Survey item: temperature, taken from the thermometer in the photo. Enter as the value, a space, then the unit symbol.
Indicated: 88 °F
